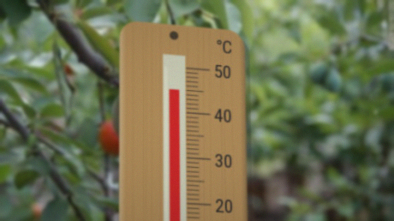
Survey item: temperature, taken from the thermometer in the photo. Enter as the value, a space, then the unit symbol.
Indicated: 45 °C
